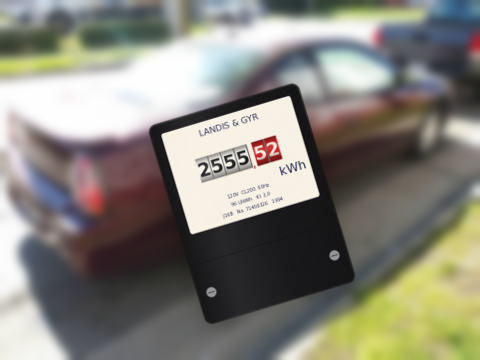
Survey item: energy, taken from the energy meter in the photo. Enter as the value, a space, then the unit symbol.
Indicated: 2555.52 kWh
